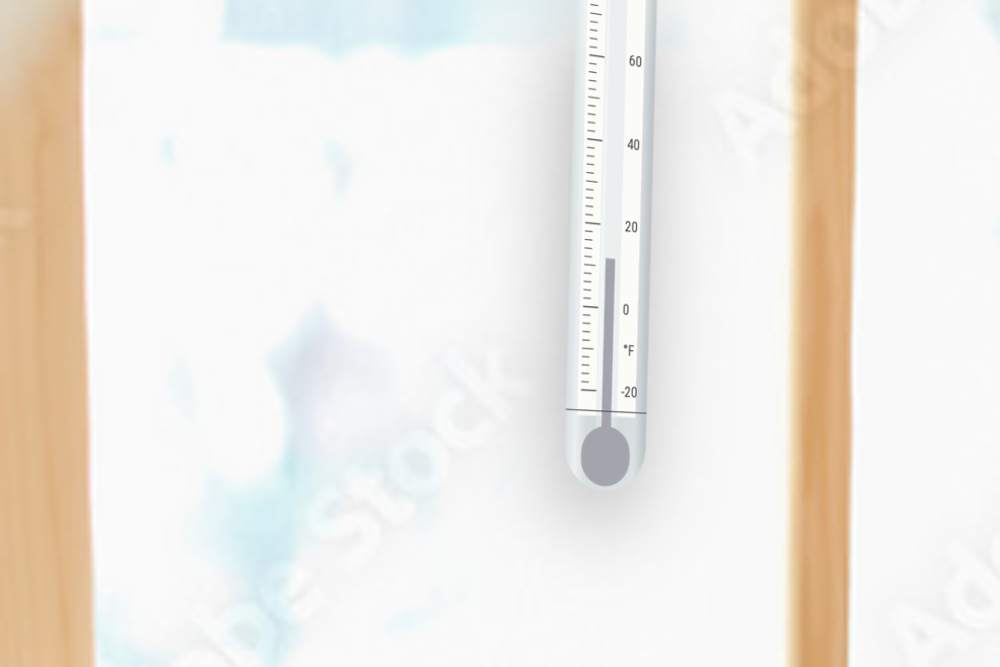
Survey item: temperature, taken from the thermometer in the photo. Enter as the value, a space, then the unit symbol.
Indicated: 12 °F
